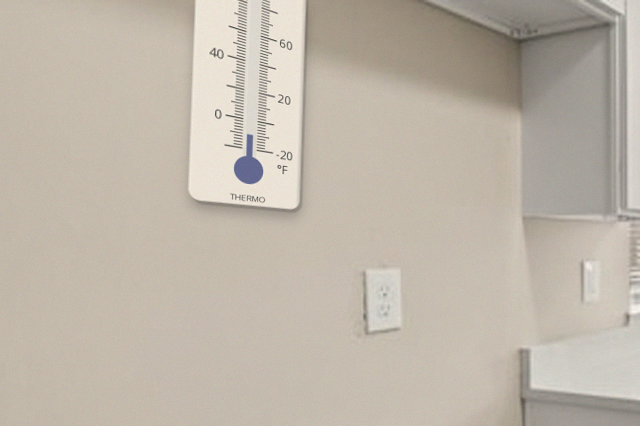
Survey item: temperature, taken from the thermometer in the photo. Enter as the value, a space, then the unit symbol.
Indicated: -10 °F
